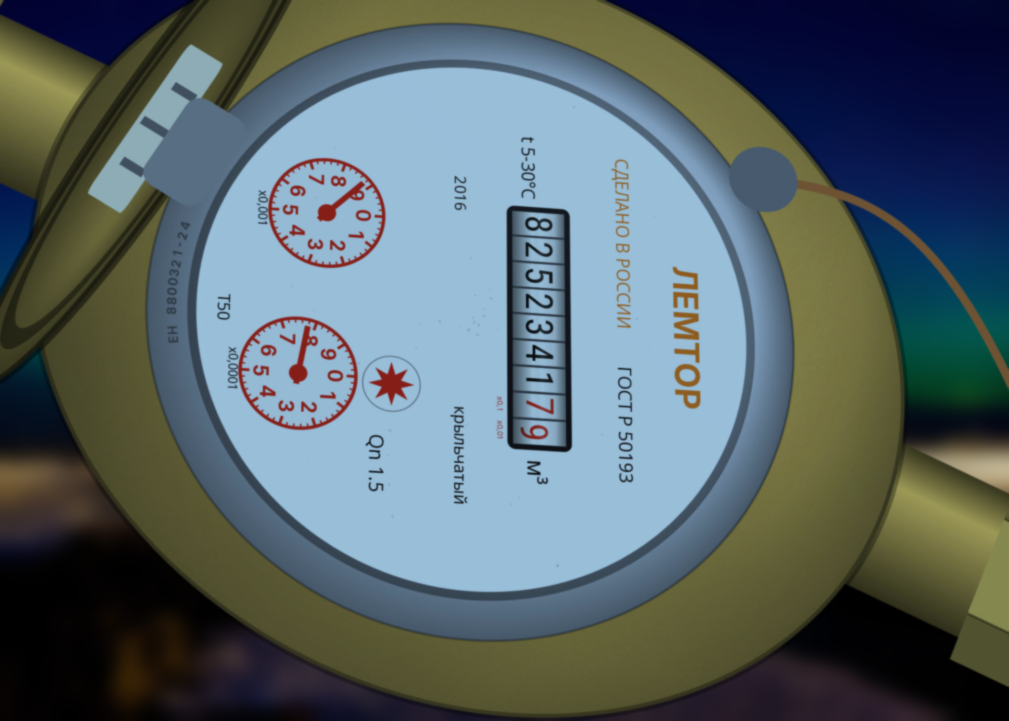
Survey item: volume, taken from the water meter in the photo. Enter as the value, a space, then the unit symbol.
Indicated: 8252341.7887 m³
